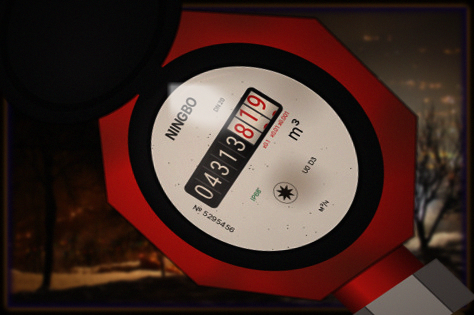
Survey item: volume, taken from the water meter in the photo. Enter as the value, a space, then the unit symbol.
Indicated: 4313.819 m³
